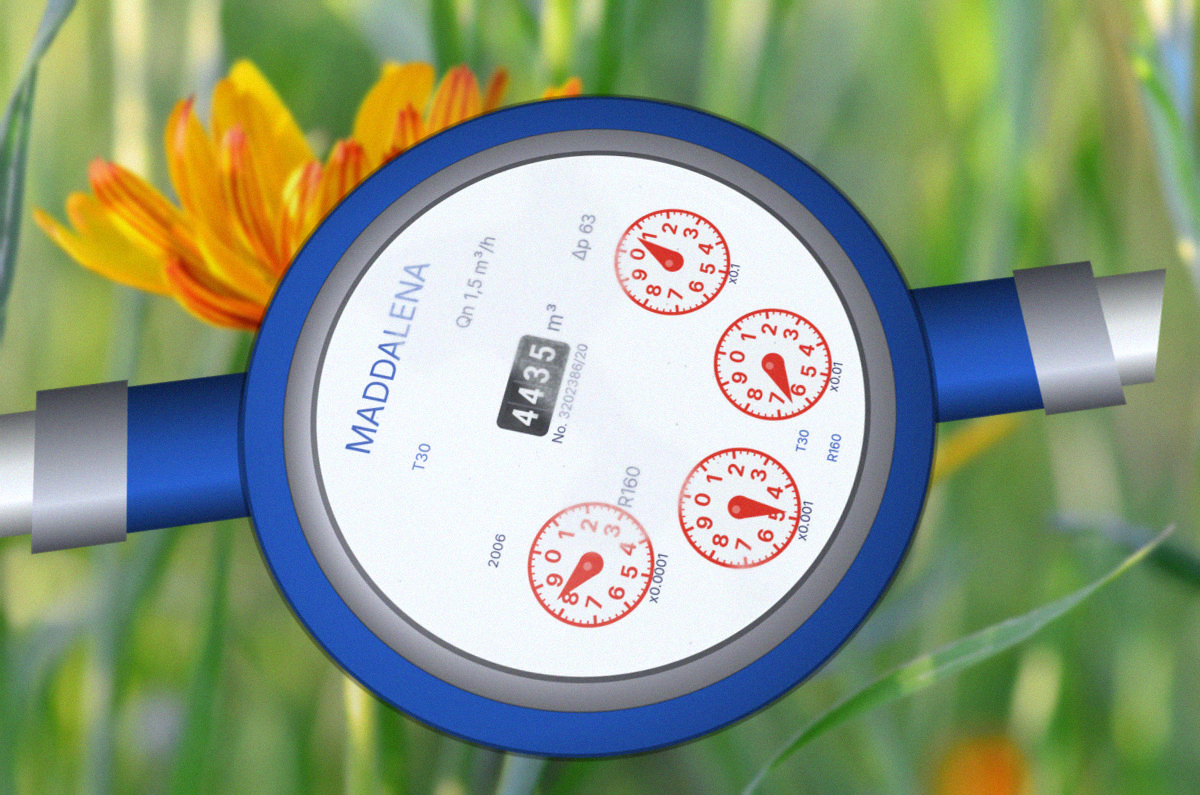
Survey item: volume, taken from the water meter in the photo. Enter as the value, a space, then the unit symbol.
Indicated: 4435.0648 m³
